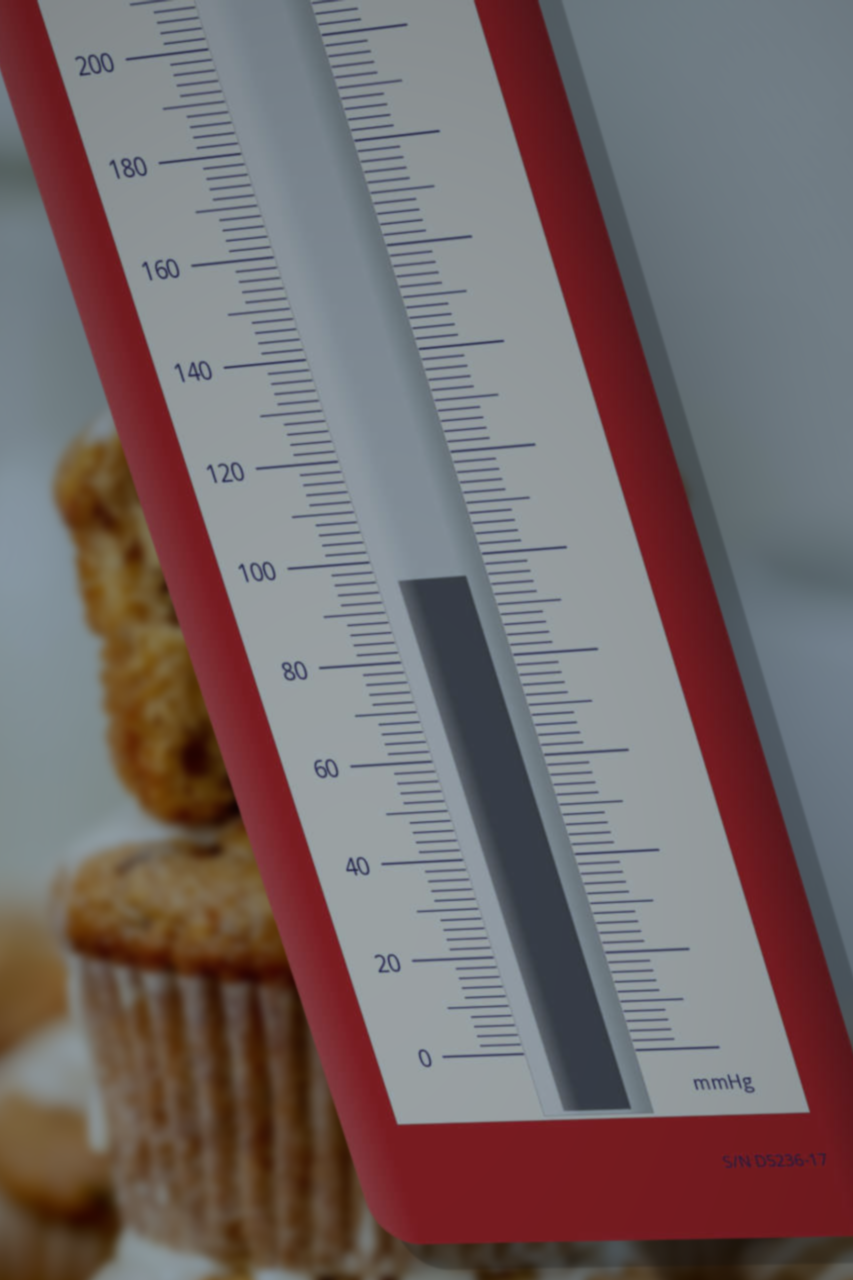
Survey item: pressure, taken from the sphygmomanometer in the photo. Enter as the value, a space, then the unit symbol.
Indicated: 96 mmHg
